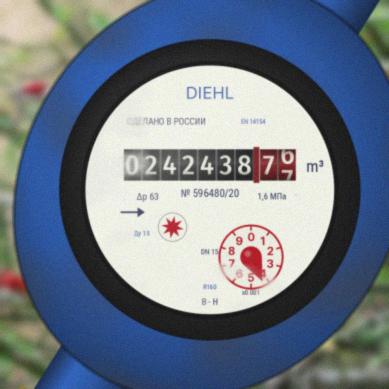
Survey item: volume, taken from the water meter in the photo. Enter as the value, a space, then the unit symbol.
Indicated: 242438.764 m³
